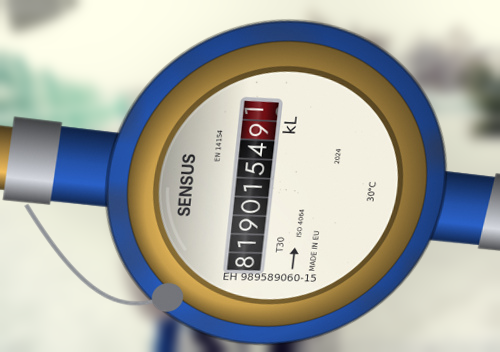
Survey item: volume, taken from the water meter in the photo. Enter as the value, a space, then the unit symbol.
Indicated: 8190154.91 kL
